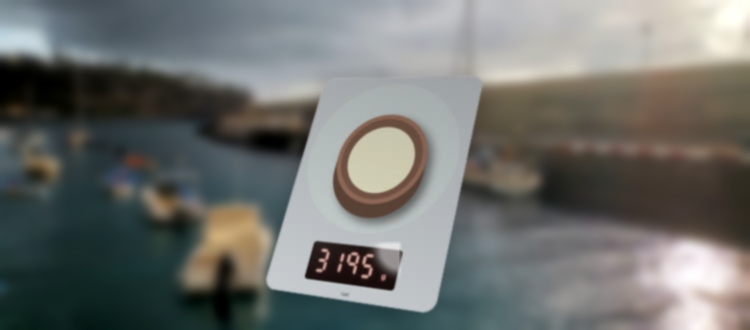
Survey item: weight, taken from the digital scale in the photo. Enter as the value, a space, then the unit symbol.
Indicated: 3195 g
